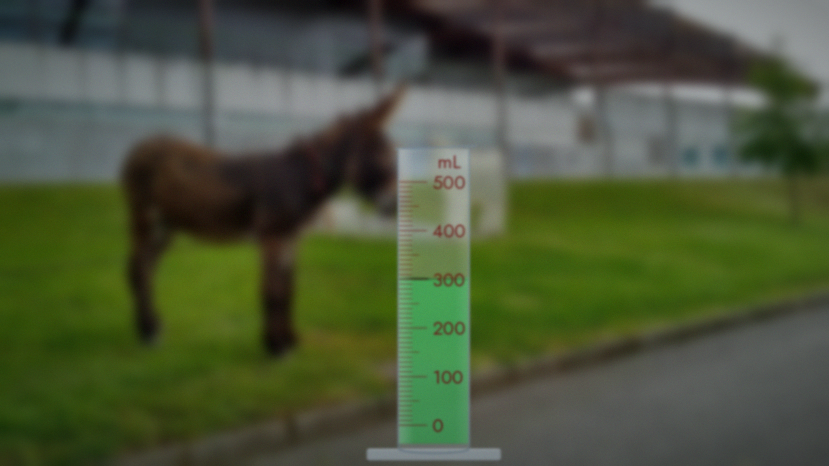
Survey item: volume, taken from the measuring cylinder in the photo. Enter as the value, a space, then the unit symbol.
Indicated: 300 mL
